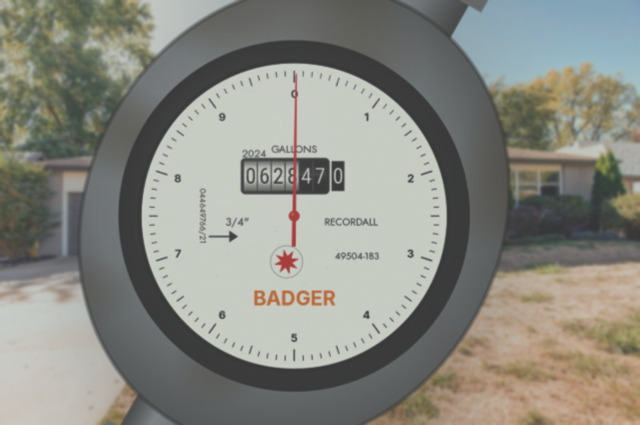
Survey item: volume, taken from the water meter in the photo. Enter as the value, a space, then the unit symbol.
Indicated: 628470.0 gal
